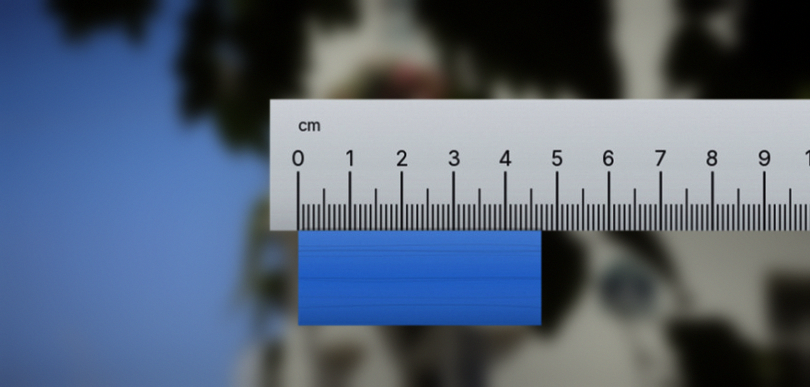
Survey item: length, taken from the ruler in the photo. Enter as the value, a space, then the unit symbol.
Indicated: 4.7 cm
